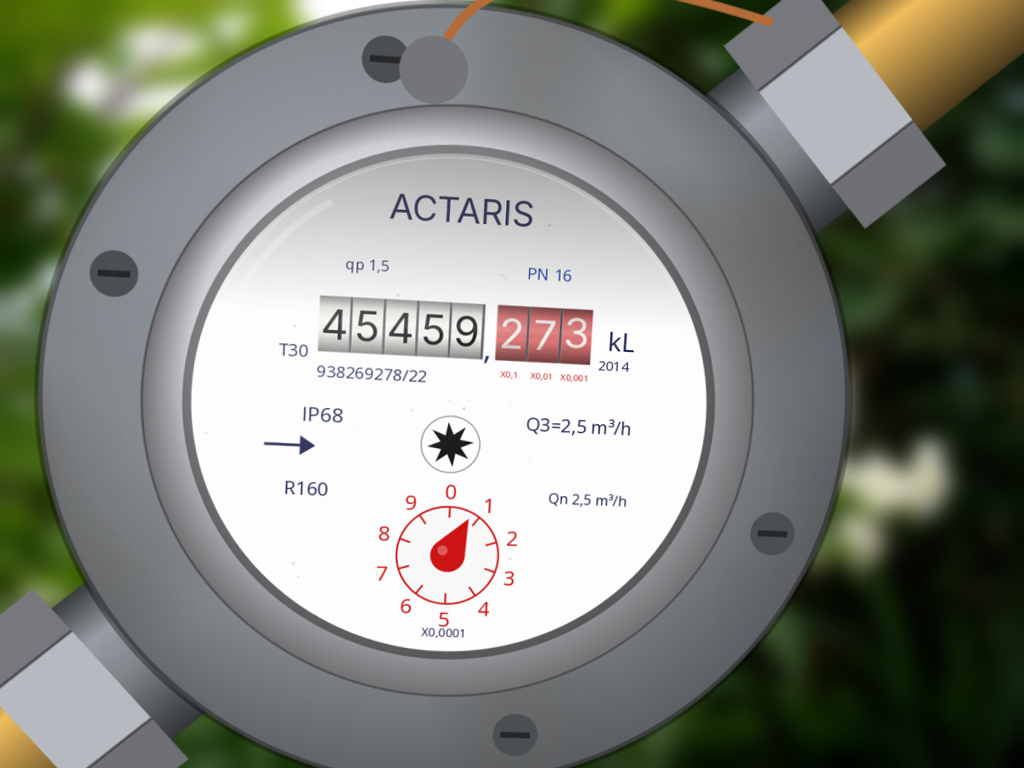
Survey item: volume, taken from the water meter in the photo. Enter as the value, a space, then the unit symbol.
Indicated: 45459.2730 kL
